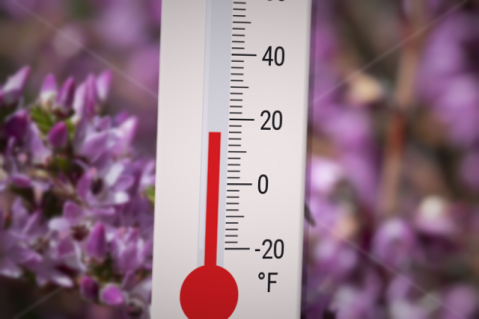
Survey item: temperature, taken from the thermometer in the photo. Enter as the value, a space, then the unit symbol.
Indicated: 16 °F
